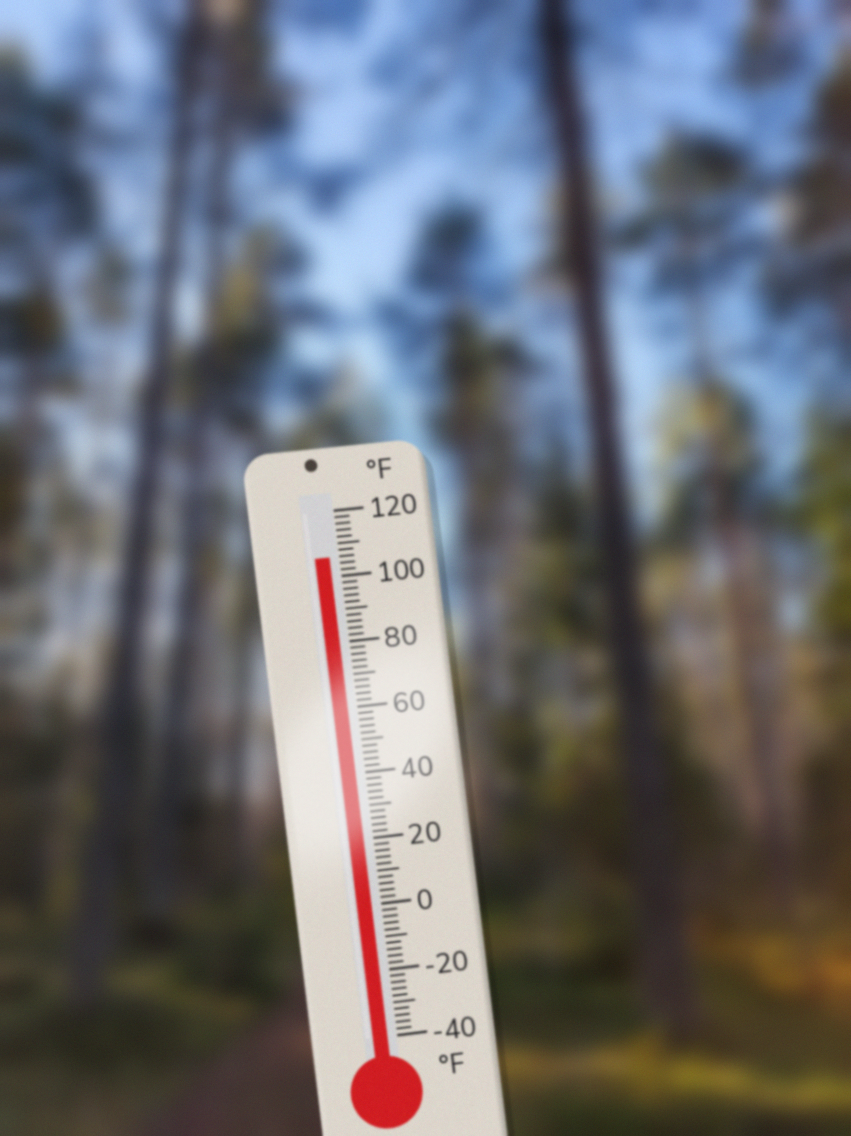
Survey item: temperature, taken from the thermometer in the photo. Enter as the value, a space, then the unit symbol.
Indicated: 106 °F
